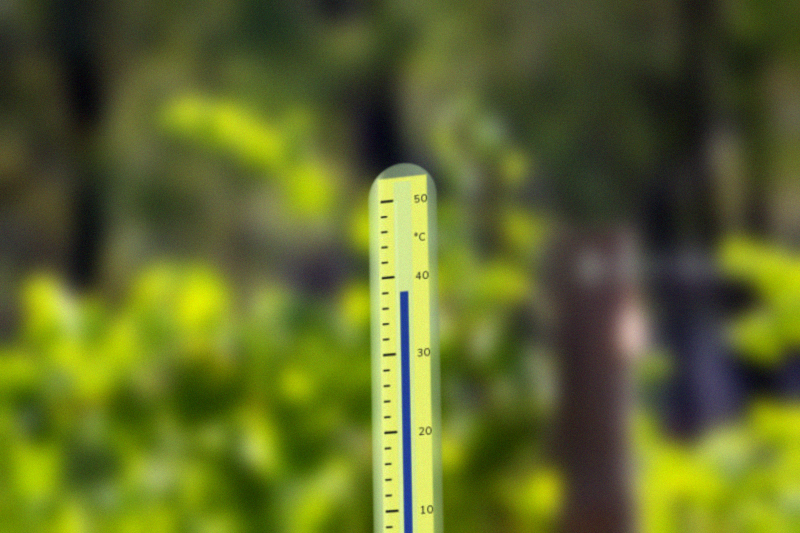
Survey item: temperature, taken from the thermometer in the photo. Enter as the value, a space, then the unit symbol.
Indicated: 38 °C
